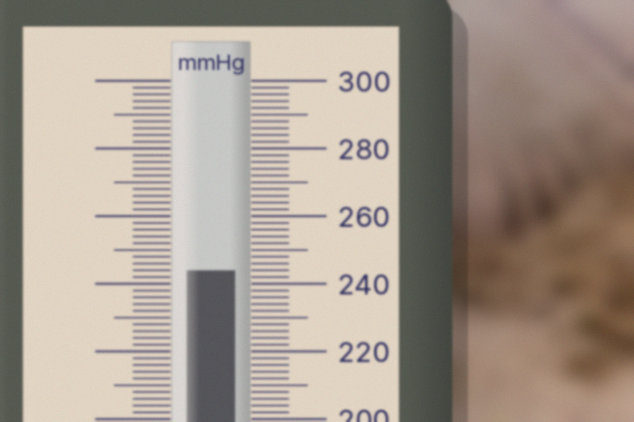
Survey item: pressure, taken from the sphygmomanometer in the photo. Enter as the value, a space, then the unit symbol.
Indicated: 244 mmHg
